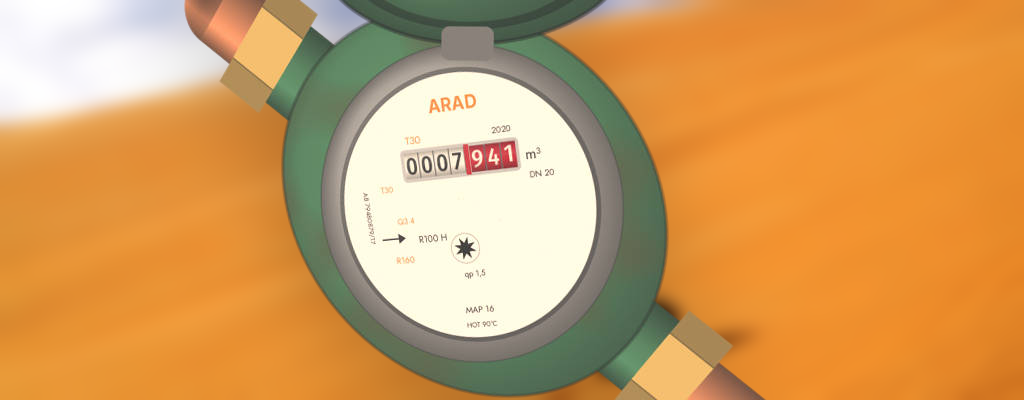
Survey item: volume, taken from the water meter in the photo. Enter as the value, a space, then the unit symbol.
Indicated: 7.941 m³
